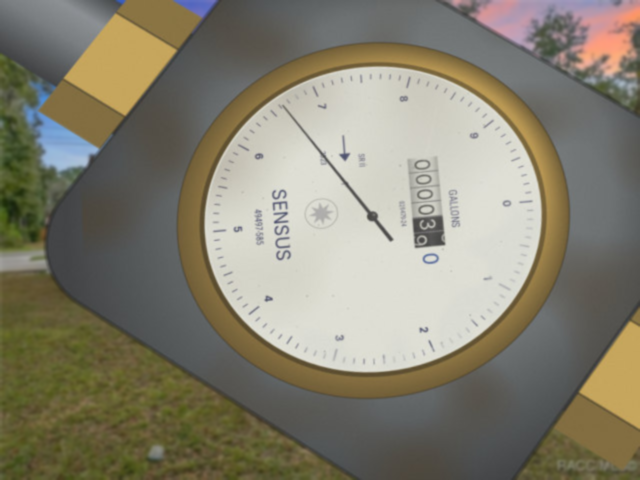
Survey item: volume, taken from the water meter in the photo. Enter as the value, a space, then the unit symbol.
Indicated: 386.6 gal
